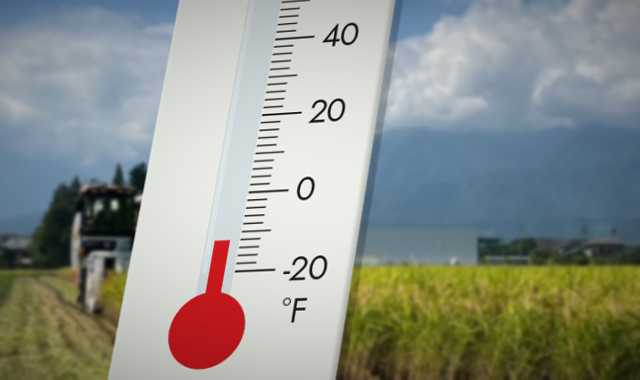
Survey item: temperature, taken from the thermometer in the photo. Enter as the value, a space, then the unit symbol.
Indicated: -12 °F
